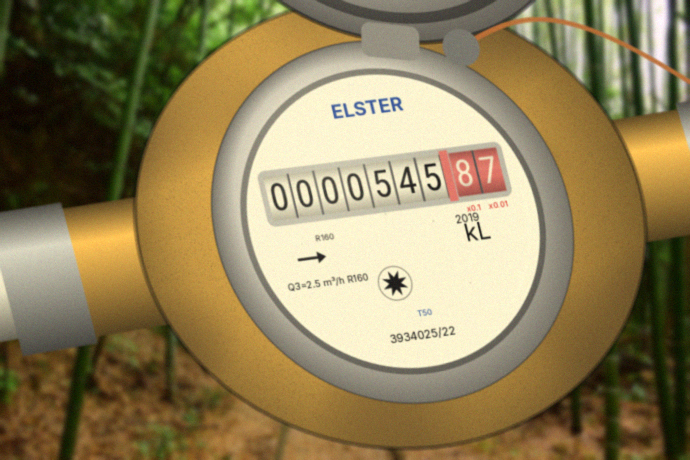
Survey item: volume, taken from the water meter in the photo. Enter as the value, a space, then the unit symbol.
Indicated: 545.87 kL
